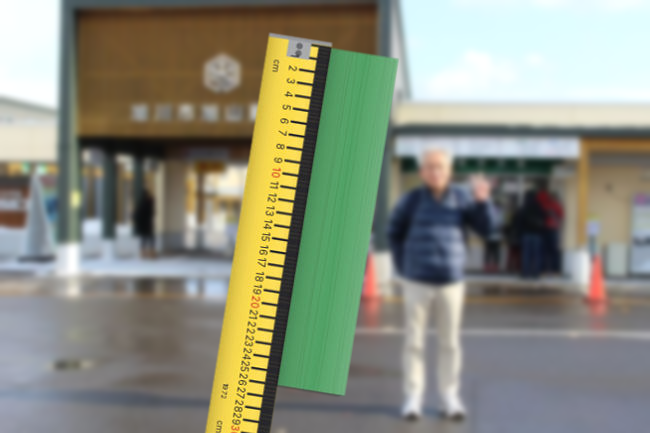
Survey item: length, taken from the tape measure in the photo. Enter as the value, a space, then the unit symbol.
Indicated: 26 cm
